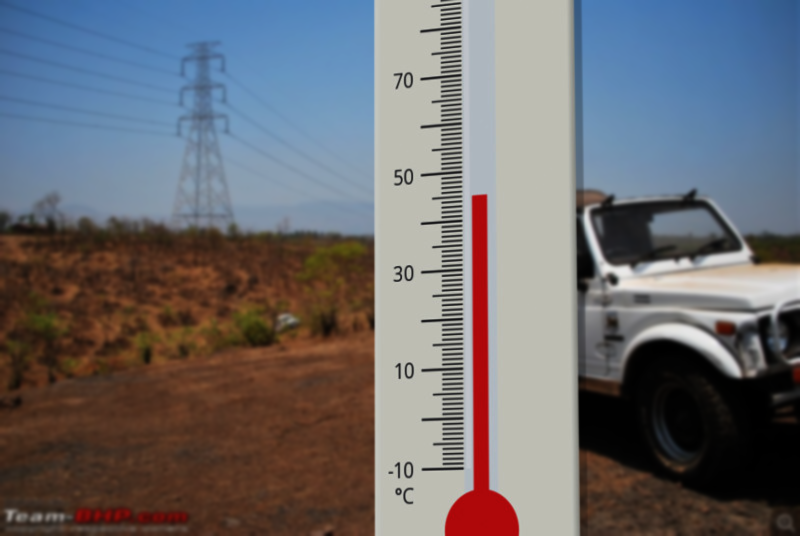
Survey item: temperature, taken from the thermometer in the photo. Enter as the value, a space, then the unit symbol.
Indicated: 45 °C
